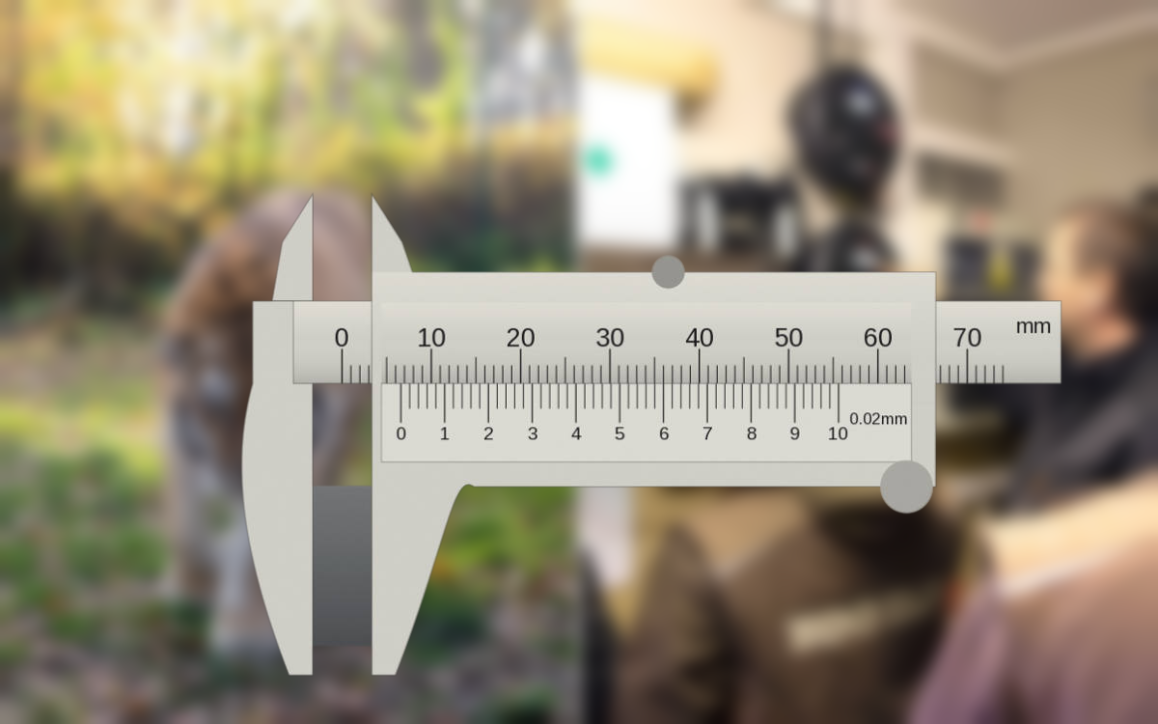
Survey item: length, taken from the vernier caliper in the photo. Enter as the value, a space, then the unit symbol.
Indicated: 6.6 mm
